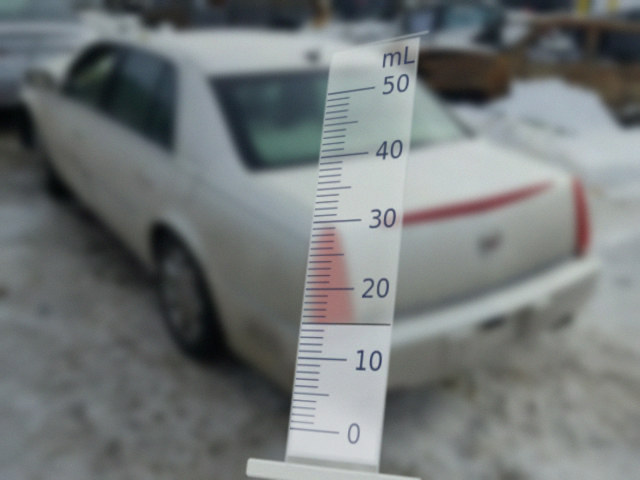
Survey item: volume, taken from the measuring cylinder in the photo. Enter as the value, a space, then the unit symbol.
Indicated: 15 mL
